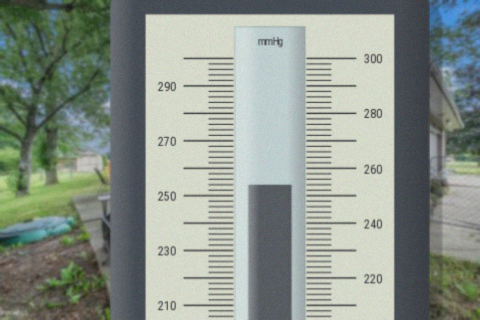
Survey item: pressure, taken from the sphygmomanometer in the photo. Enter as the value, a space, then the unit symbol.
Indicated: 254 mmHg
